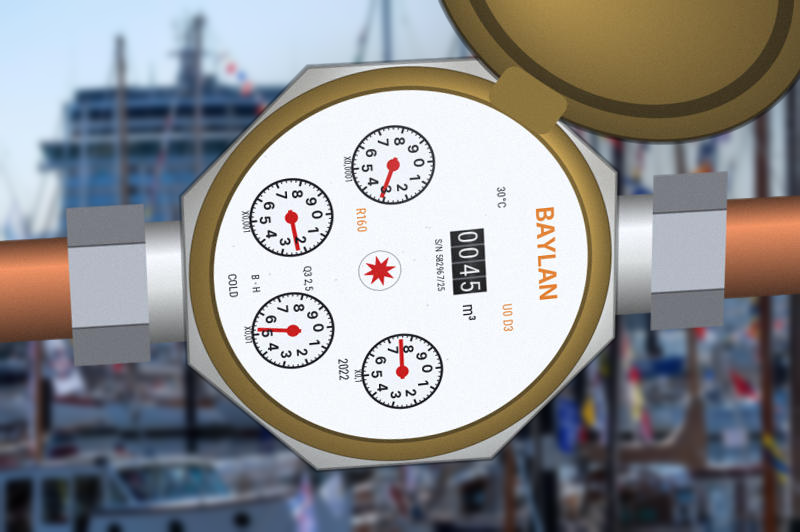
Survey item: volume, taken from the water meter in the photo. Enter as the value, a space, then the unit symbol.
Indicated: 45.7523 m³
